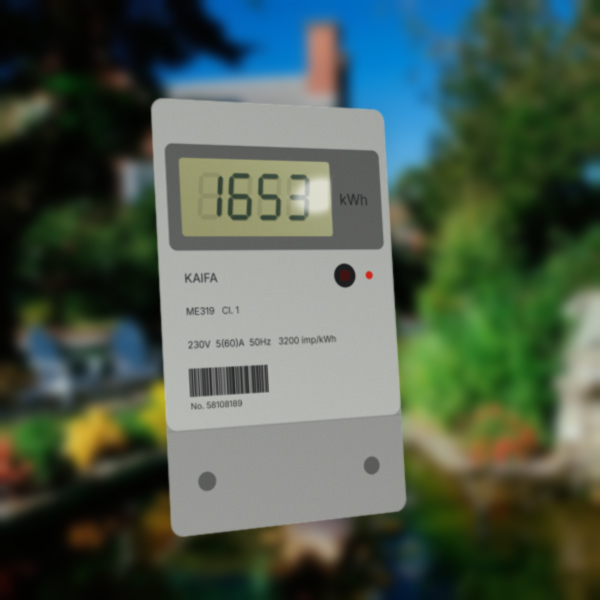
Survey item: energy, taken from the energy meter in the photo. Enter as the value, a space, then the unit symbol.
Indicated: 1653 kWh
